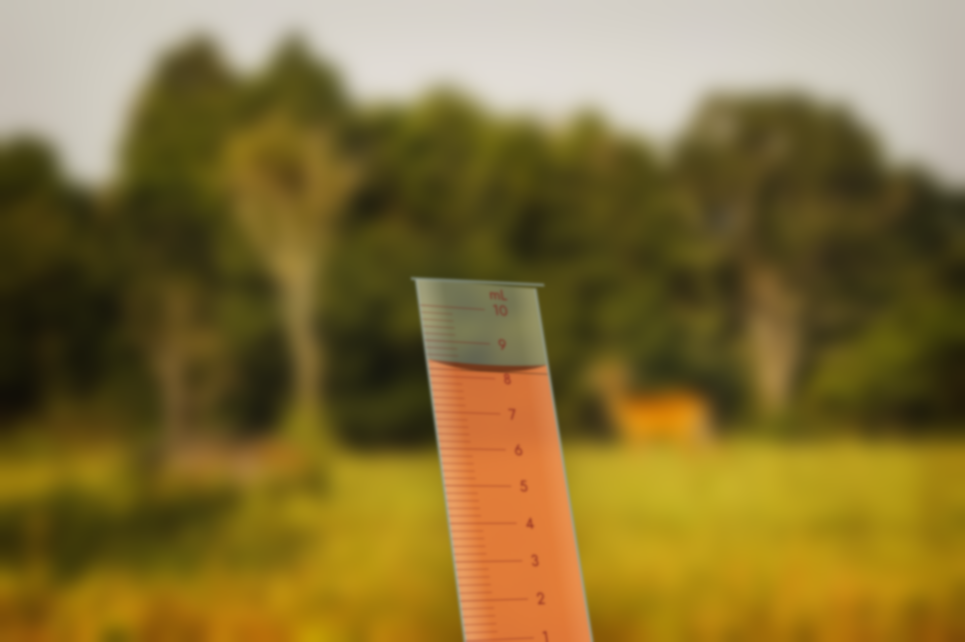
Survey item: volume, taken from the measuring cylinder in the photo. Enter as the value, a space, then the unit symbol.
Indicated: 8.2 mL
